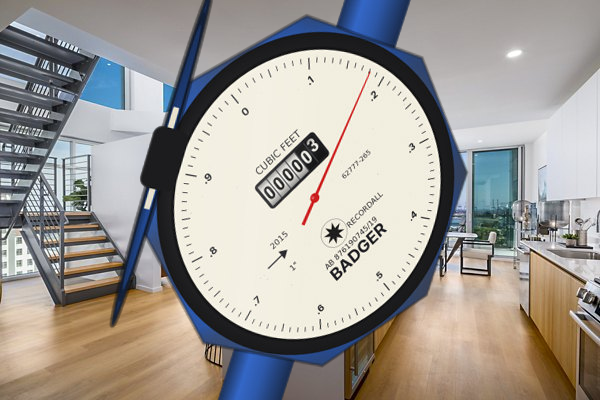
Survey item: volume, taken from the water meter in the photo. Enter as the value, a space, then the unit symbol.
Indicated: 3.18 ft³
